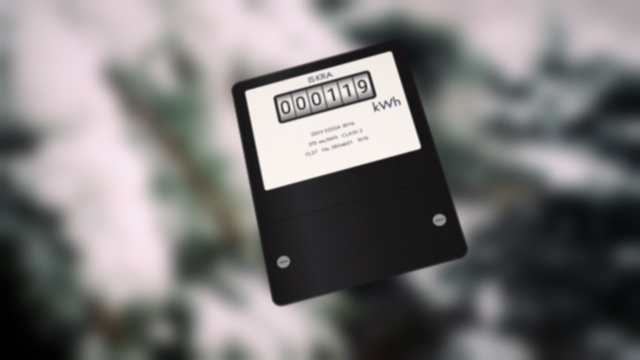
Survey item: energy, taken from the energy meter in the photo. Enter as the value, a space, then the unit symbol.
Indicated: 119 kWh
